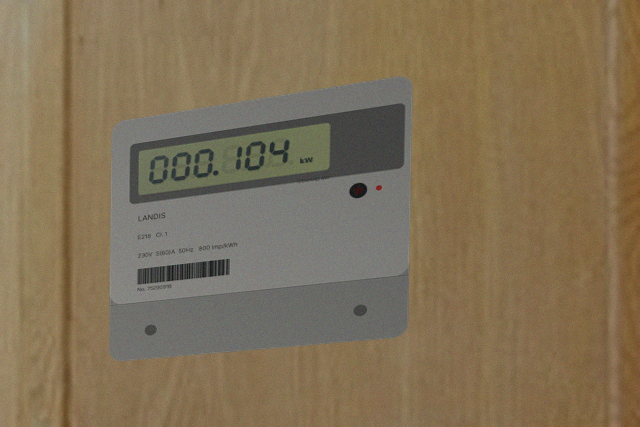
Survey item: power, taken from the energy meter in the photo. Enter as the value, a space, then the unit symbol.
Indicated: 0.104 kW
